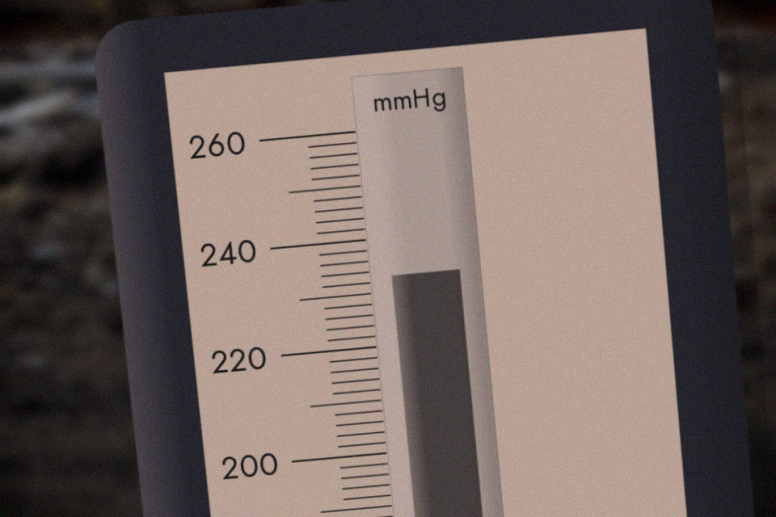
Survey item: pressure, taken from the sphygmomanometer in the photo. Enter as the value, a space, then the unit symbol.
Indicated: 233 mmHg
